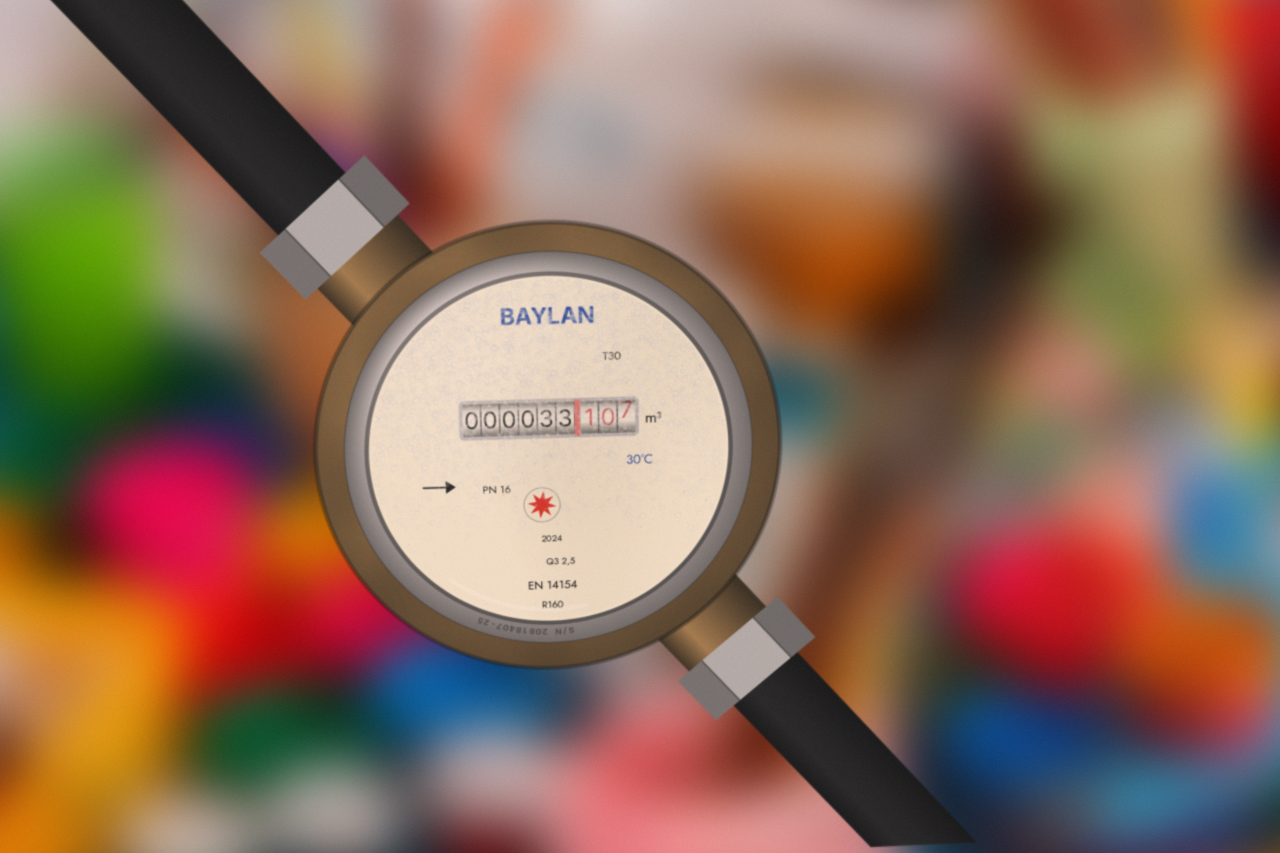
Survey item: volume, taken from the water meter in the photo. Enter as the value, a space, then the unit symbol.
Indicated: 33.107 m³
